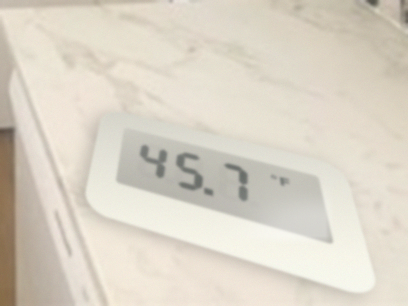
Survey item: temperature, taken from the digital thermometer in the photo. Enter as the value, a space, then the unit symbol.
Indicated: 45.7 °F
